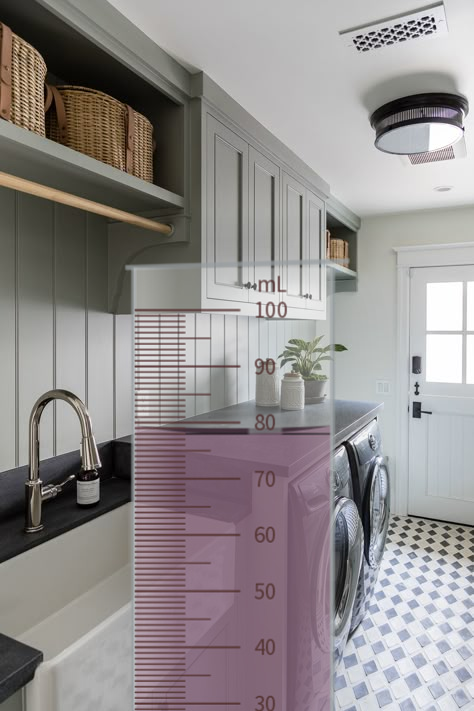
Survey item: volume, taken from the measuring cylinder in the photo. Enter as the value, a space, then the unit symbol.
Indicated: 78 mL
